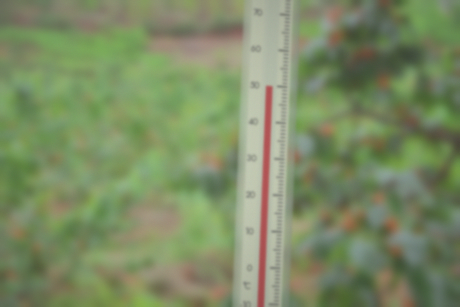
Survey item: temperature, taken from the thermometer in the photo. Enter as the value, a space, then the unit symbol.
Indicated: 50 °C
